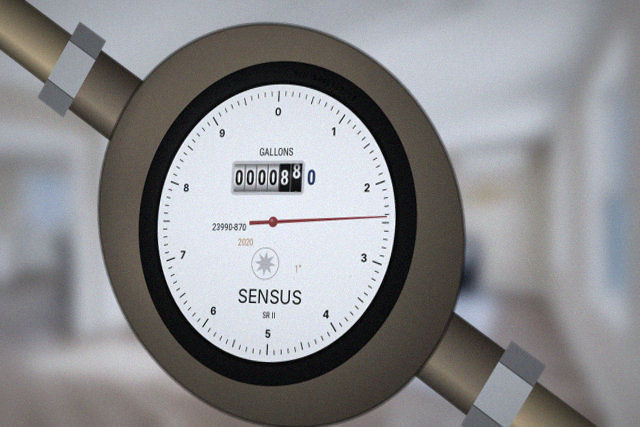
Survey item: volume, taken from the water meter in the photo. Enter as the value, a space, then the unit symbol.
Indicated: 882.4 gal
